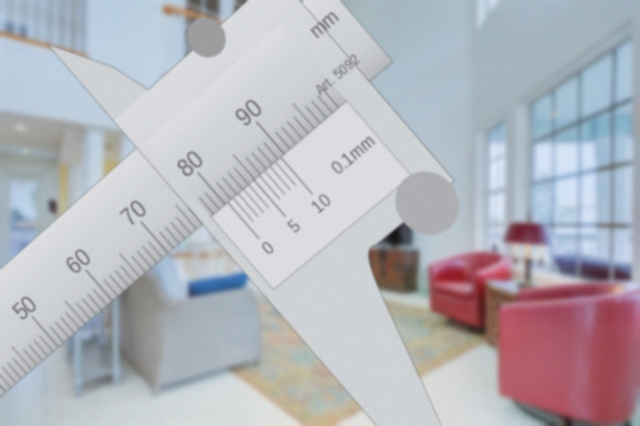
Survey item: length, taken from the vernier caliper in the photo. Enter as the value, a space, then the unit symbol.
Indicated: 80.4 mm
